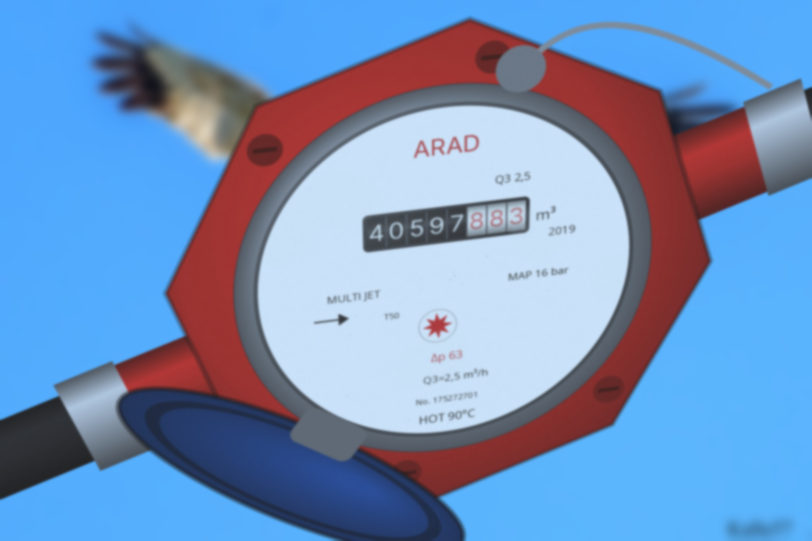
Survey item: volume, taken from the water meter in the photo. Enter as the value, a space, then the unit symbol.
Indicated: 40597.883 m³
